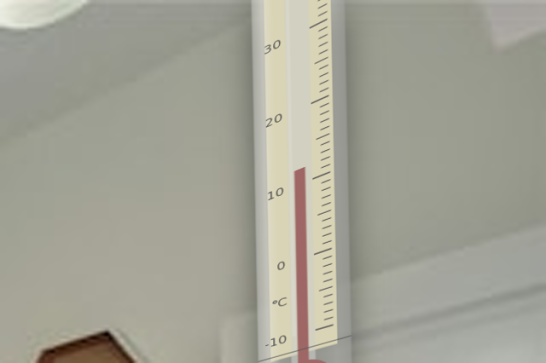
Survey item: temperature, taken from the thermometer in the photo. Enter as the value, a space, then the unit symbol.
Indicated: 12 °C
